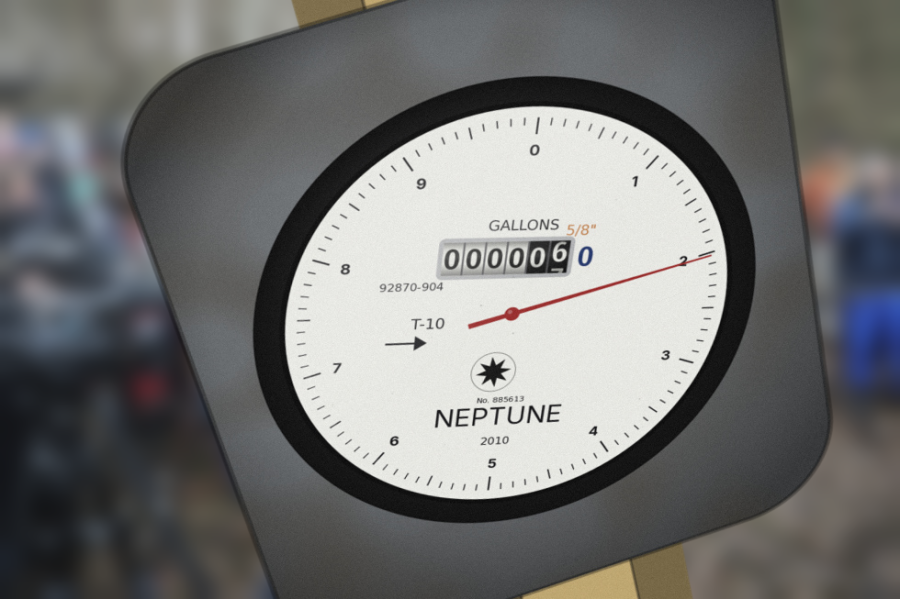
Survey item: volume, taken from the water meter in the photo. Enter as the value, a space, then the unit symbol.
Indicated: 62.0 gal
